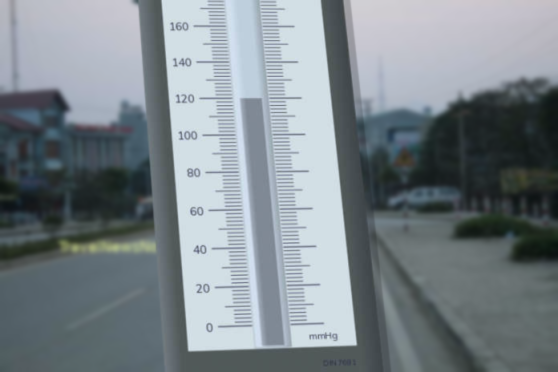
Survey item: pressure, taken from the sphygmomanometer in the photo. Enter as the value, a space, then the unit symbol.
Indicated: 120 mmHg
